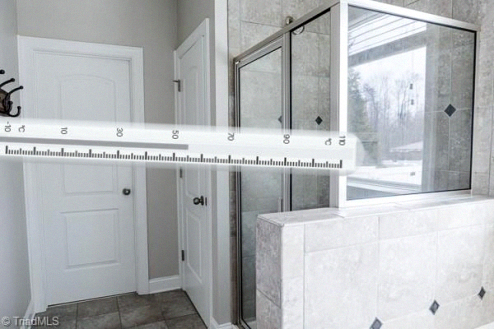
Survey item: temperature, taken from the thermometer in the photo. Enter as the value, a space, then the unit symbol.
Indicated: 55 °C
